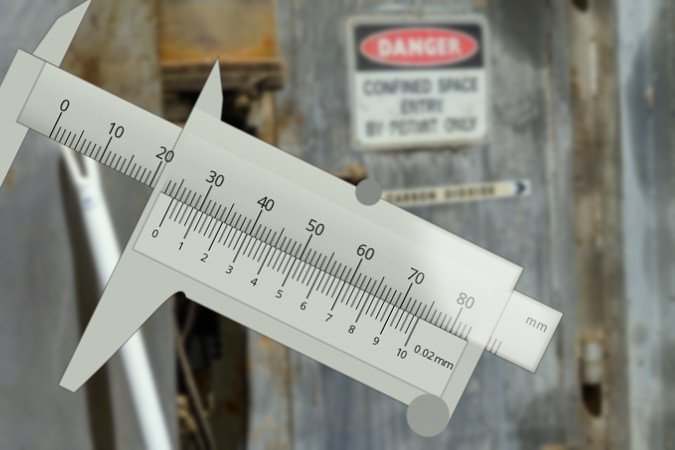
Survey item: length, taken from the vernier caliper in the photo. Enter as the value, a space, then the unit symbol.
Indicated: 24.8 mm
